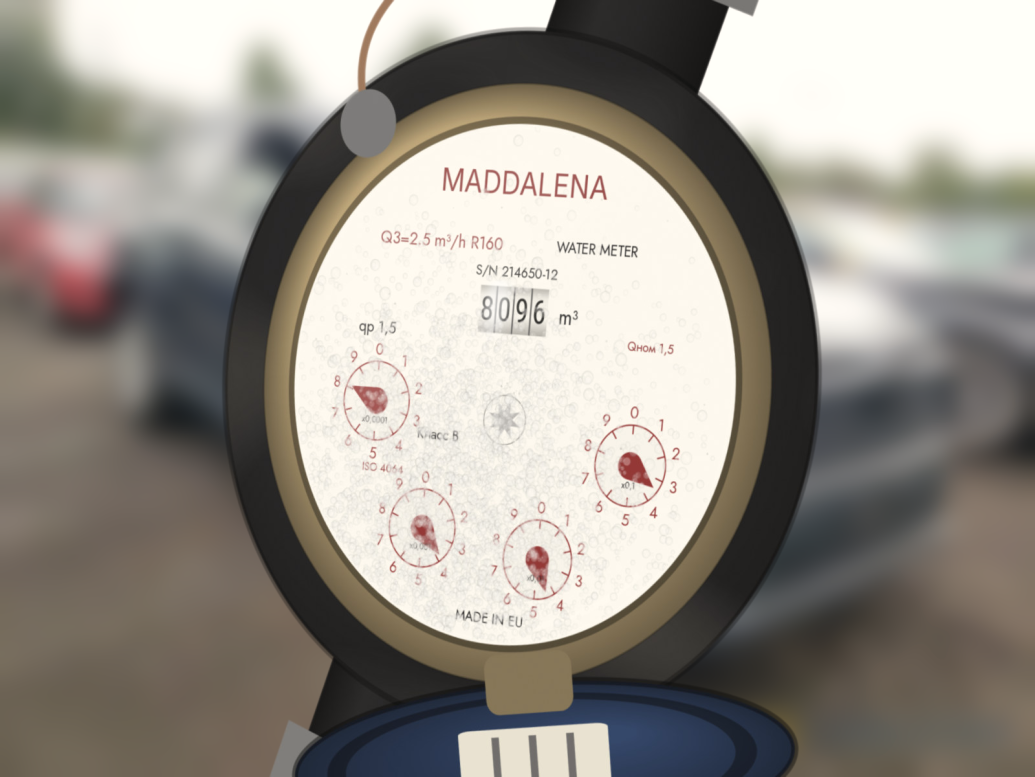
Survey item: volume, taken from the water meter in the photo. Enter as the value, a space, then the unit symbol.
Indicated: 8096.3438 m³
